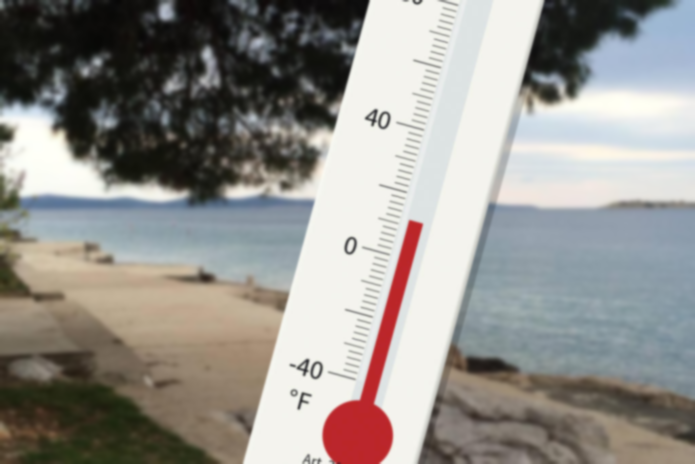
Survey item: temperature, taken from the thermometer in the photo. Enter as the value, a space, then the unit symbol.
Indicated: 12 °F
